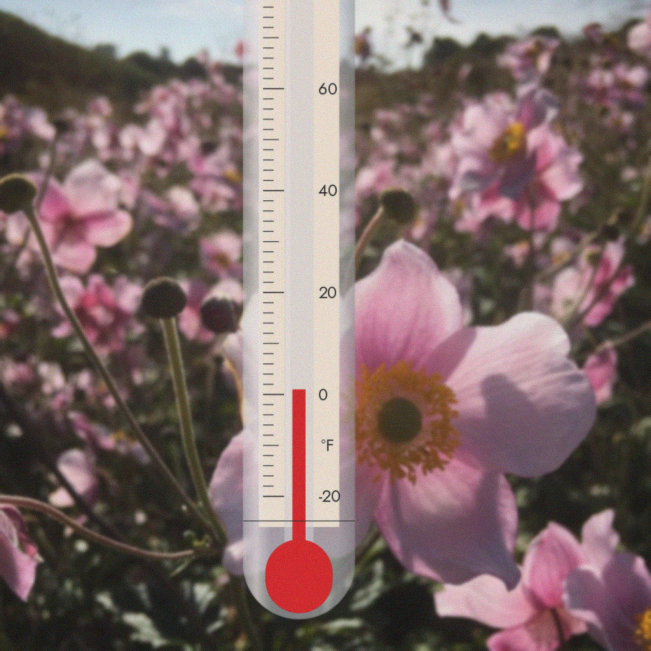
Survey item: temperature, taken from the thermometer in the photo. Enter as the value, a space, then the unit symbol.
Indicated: 1 °F
